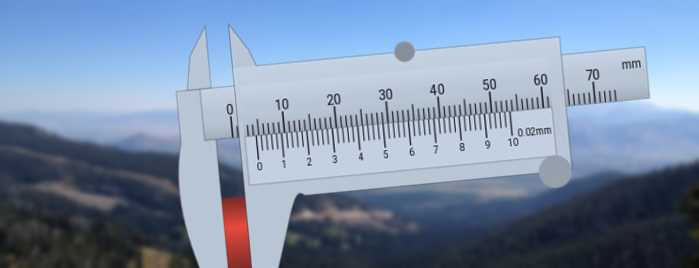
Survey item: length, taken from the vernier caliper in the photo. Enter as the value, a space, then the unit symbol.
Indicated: 4.5 mm
